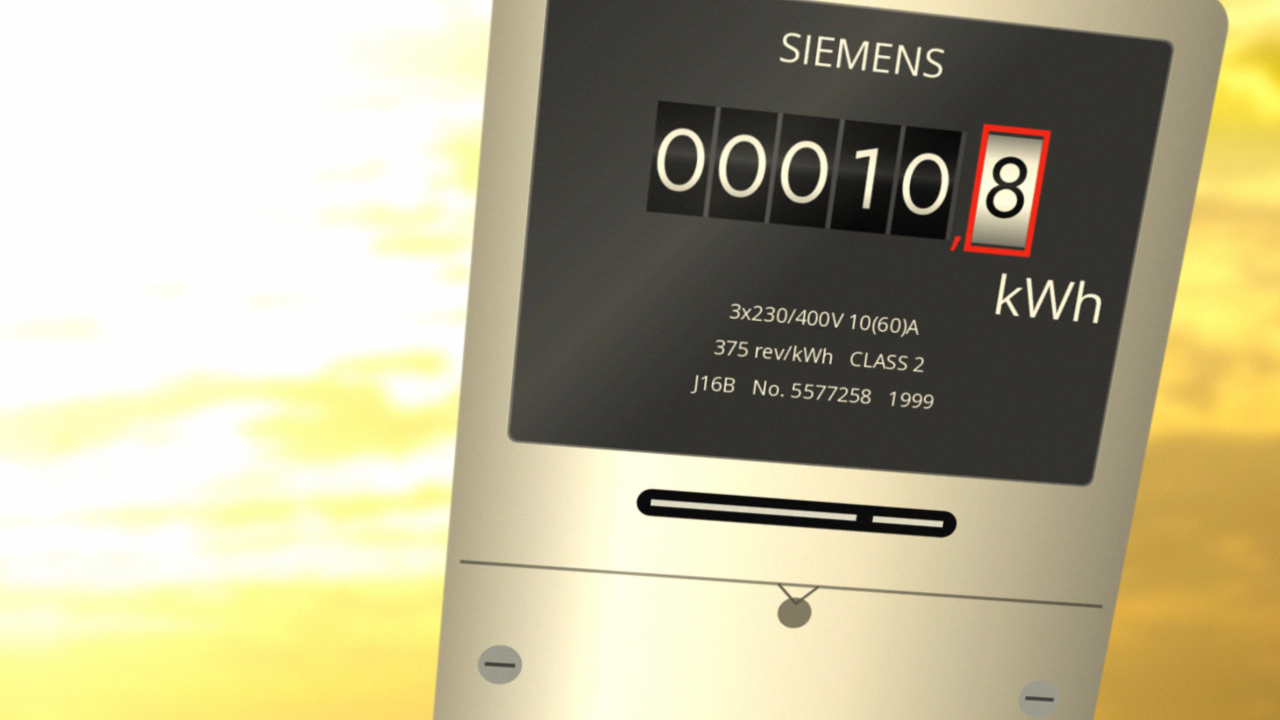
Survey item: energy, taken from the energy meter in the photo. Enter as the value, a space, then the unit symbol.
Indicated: 10.8 kWh
